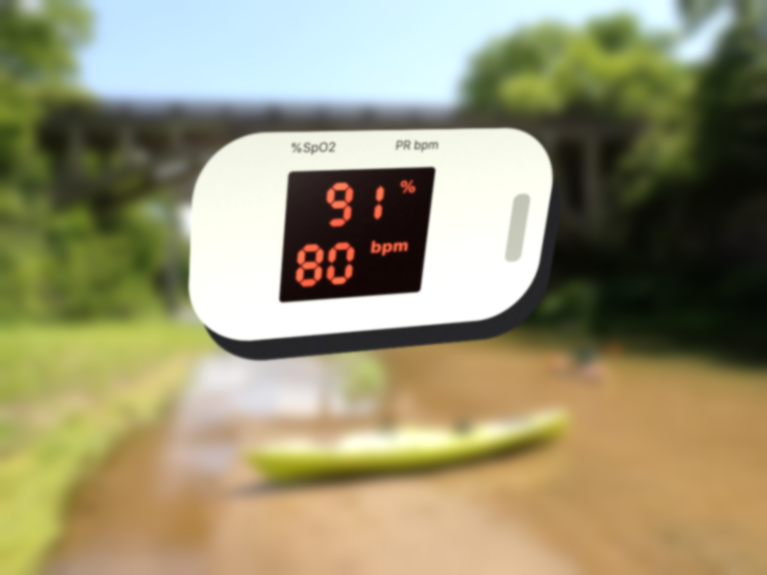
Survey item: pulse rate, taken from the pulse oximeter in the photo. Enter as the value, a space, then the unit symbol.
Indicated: 80 bpm
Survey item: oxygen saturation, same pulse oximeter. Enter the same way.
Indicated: 91 %
